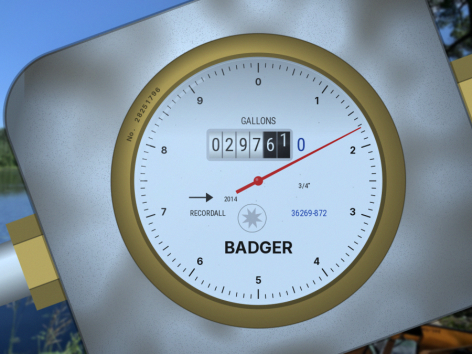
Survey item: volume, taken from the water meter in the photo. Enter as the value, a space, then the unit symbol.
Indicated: 297611.7 gal
